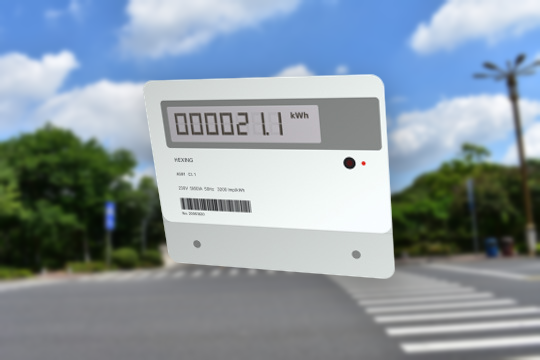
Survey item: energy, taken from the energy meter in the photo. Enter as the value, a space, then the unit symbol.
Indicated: 21.1 kWh
